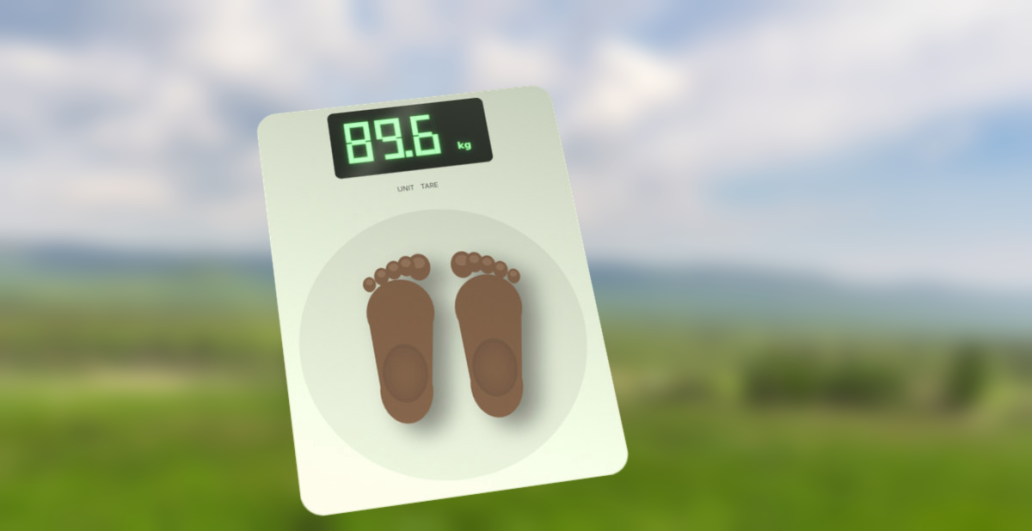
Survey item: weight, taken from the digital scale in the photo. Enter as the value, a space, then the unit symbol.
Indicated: 89.6 kg
